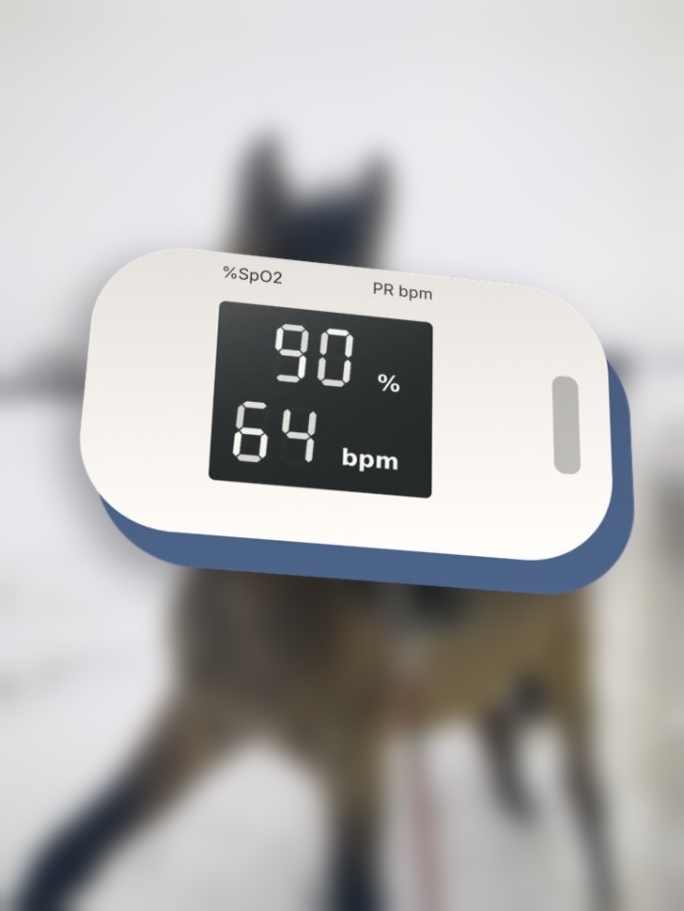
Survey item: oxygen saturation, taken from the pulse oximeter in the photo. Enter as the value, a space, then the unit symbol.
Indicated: 90 %
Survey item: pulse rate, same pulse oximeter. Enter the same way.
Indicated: 64 bpm
